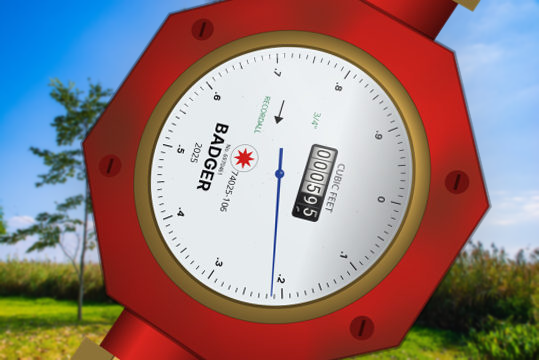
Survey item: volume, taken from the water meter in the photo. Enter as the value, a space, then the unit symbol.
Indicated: 595.21 ft³
